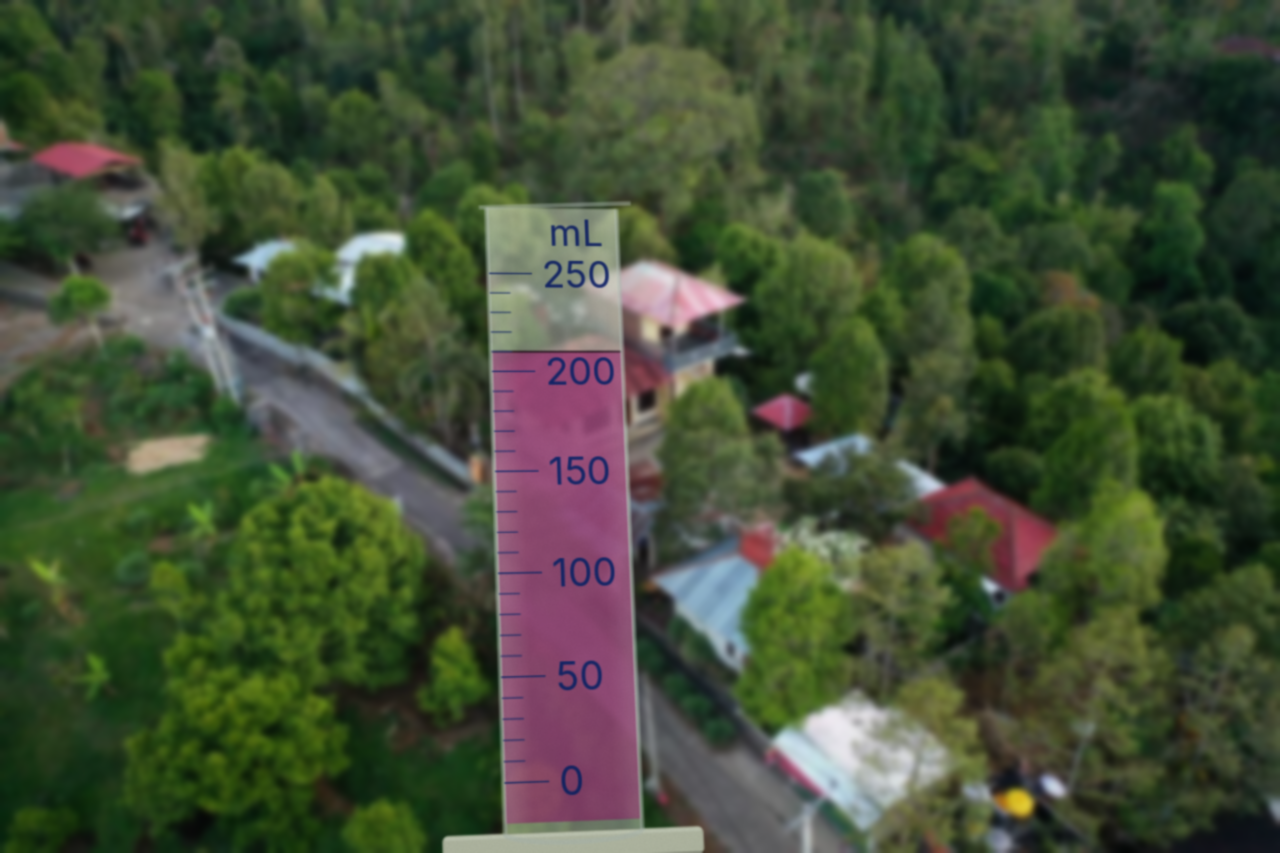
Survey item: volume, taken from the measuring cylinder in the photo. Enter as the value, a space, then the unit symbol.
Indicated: 210 mL
